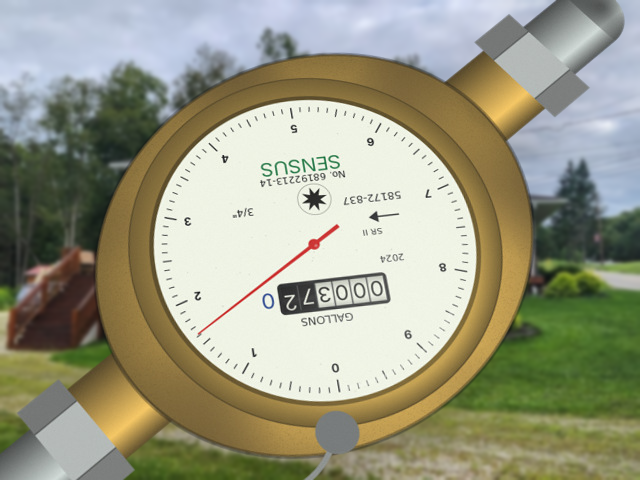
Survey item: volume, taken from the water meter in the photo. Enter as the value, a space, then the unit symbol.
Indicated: 3721.6 gal
